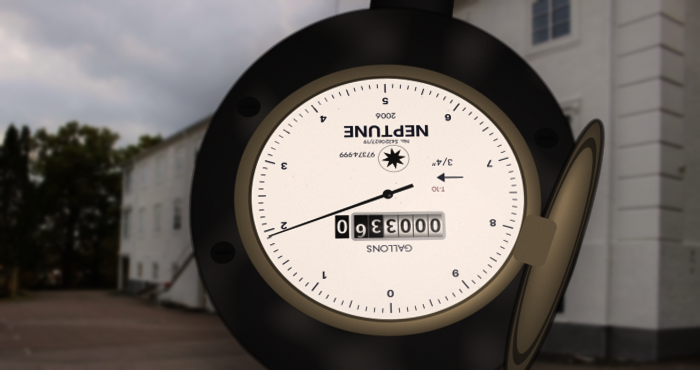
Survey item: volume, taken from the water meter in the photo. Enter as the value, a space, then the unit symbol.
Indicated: 3361.9 gal
